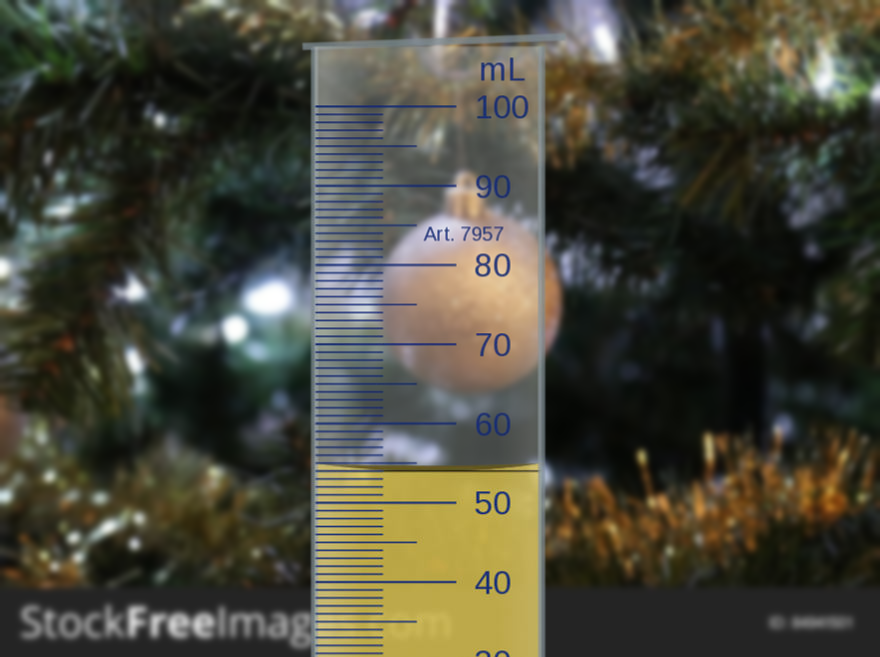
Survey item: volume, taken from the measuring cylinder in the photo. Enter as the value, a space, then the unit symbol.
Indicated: 54 mL
